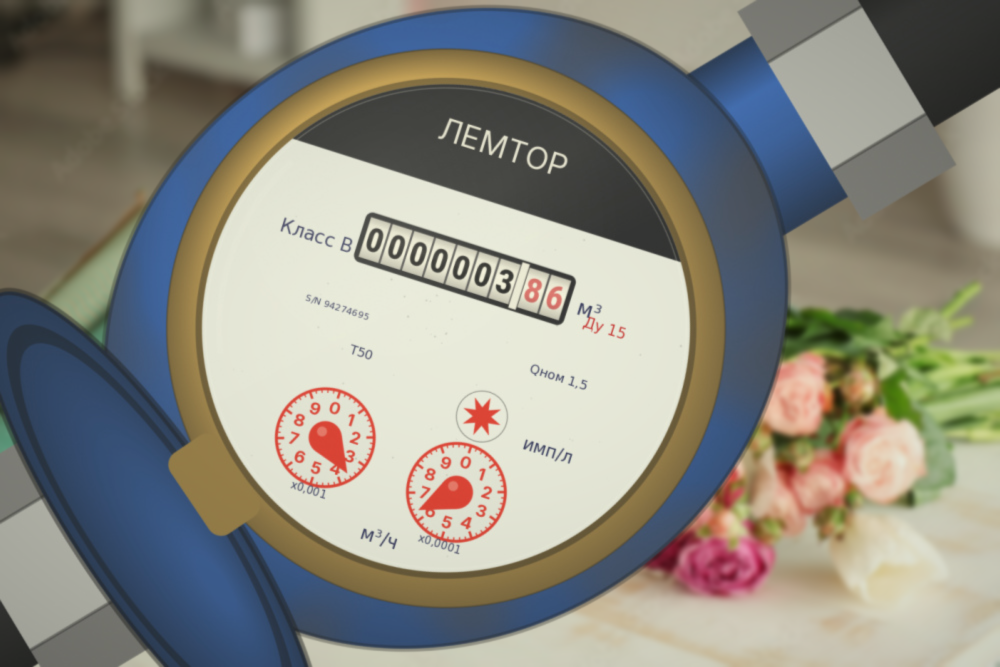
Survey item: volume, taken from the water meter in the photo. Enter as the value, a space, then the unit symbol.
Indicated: 3.8636 m³
